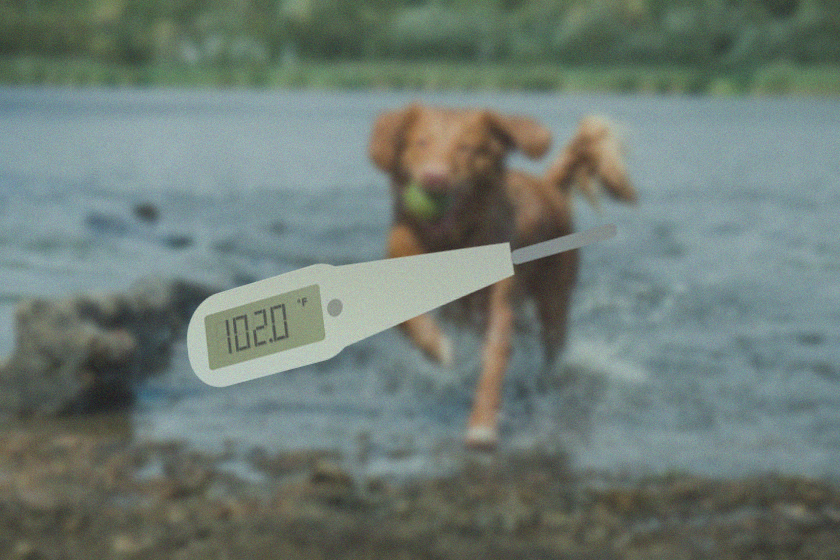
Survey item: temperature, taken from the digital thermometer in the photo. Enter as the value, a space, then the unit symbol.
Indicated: 102.0 °F
